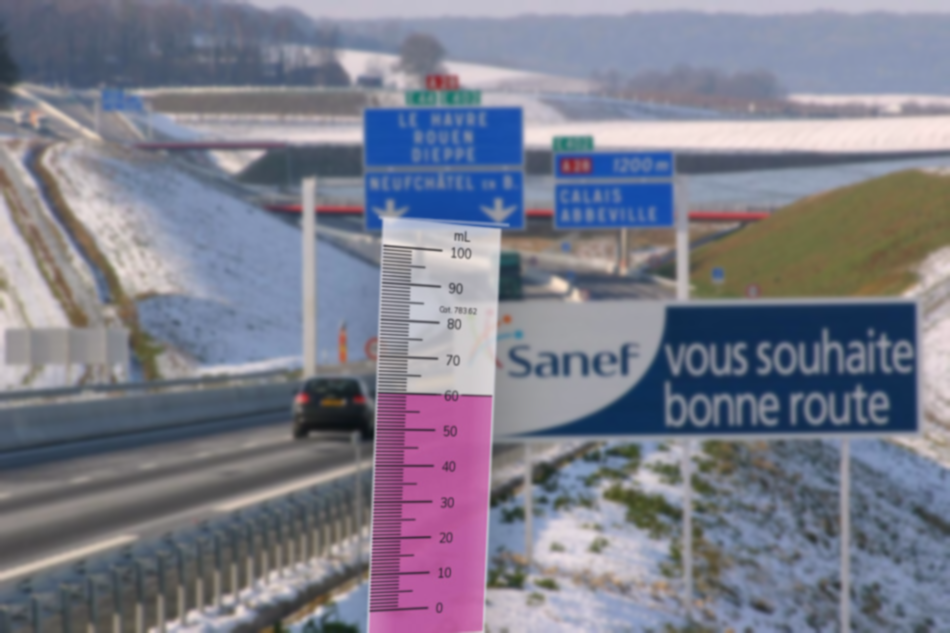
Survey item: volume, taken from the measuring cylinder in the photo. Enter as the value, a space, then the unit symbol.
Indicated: 60 mL
